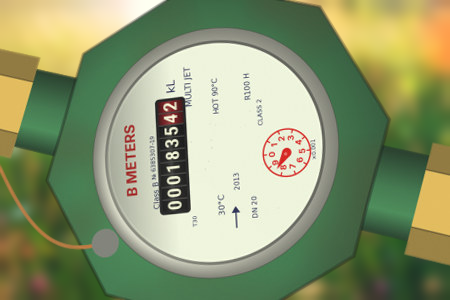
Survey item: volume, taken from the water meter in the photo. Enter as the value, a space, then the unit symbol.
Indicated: 1835.428 kL
